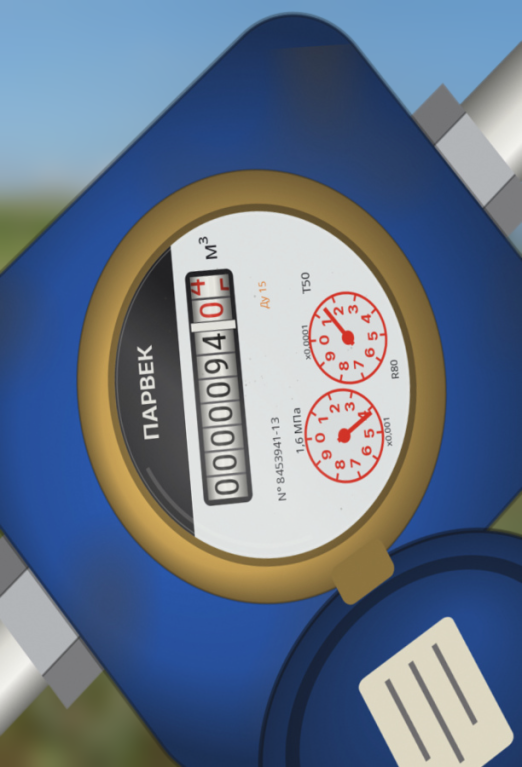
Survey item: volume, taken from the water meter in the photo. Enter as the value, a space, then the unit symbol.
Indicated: 94.0441 m³
